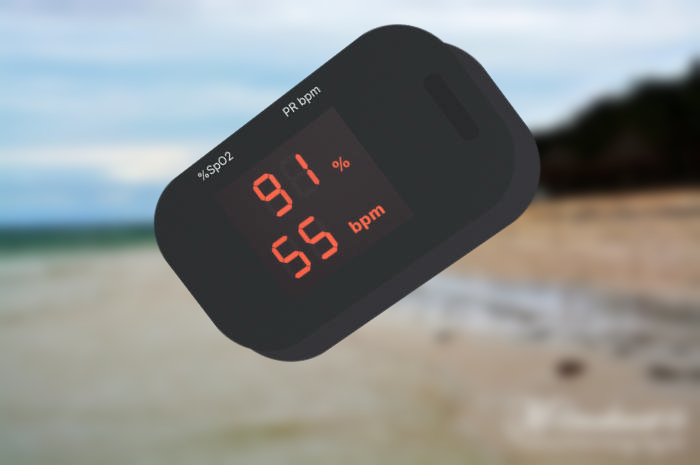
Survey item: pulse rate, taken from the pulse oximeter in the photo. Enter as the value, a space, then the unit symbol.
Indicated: 55 bpm
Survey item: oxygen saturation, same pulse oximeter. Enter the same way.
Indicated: 91 %
